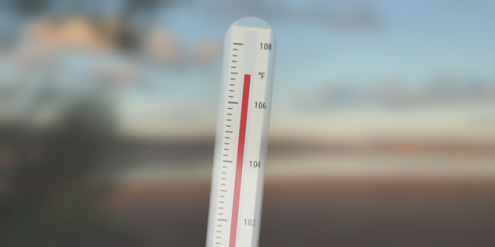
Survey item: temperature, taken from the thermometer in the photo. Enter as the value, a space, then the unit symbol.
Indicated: 107 °F
